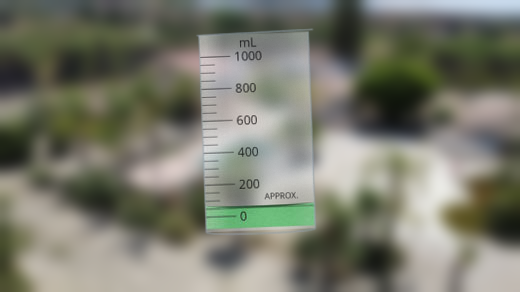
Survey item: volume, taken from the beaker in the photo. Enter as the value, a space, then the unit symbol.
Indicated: 50 mL
